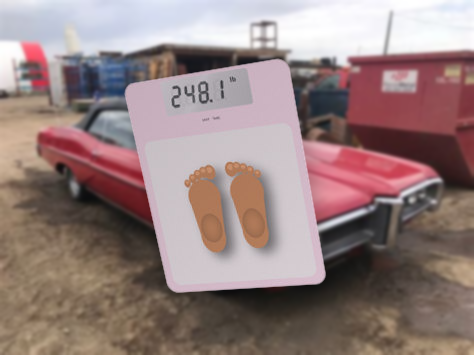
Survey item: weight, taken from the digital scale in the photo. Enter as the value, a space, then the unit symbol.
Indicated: 248.1 lb
